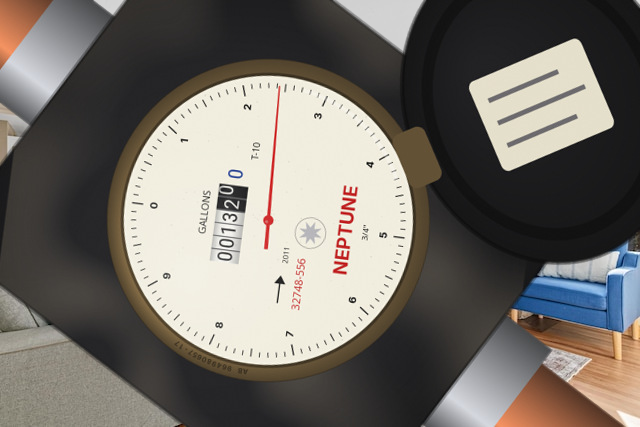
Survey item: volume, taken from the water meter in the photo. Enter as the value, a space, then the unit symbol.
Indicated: 13202.4 gal
